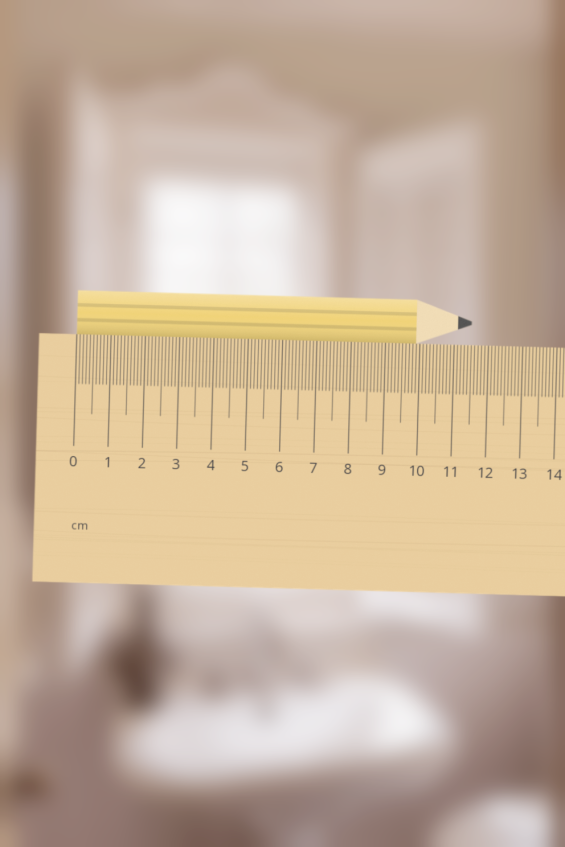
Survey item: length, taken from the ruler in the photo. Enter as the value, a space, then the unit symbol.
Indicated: 11.5 cm
